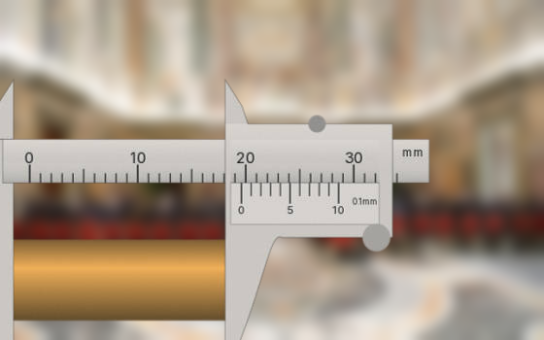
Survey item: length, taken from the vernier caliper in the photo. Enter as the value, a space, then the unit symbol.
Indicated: 19.6 mm
